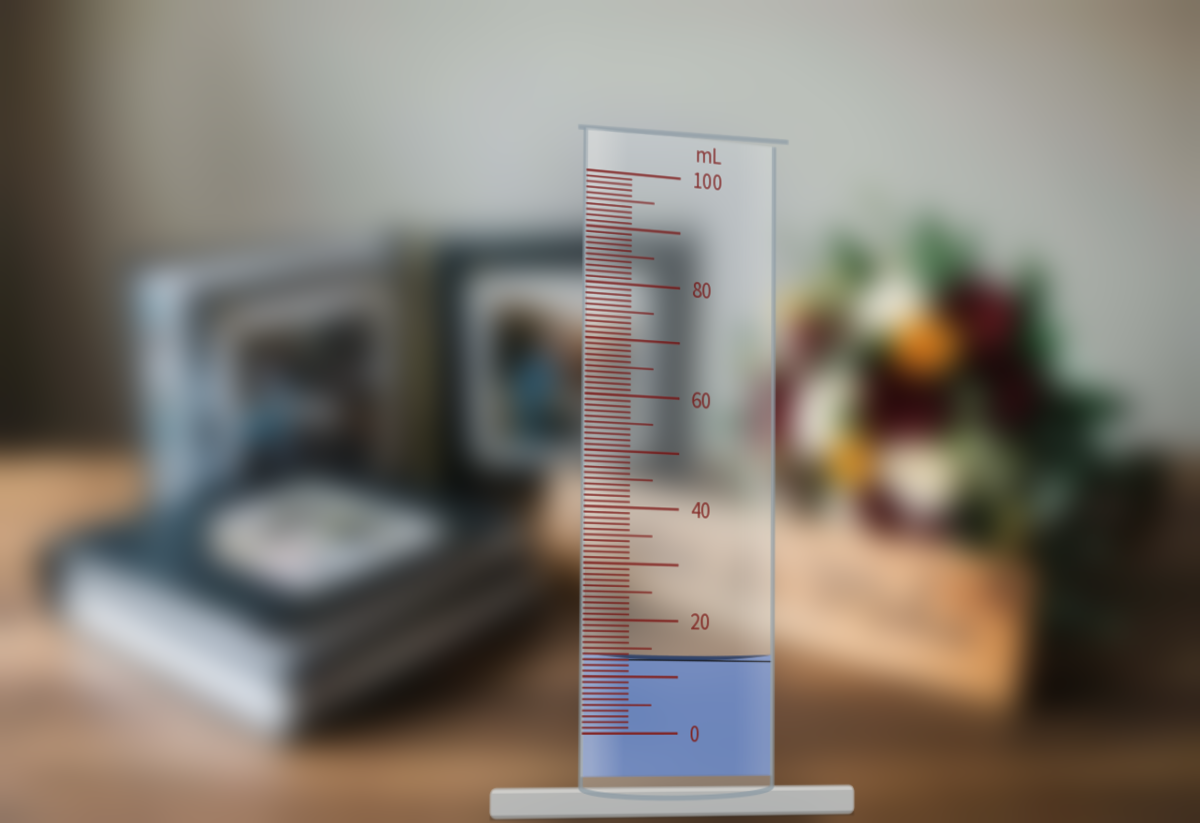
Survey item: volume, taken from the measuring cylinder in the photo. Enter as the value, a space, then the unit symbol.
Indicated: 13 mL
